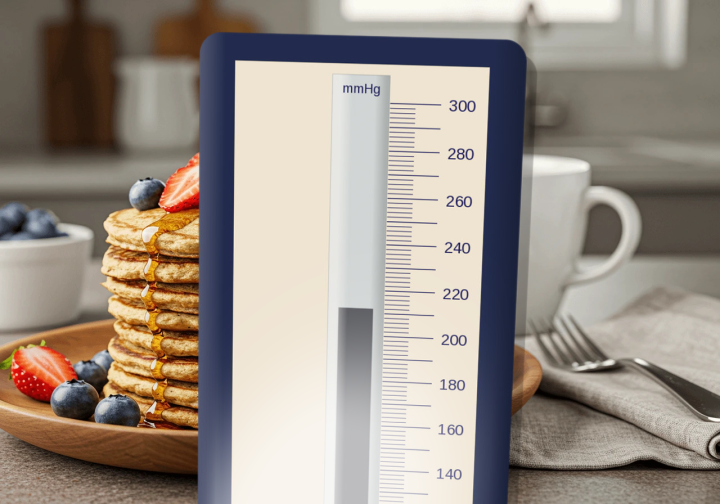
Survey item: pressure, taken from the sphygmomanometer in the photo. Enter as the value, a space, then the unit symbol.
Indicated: 212 mmHg
